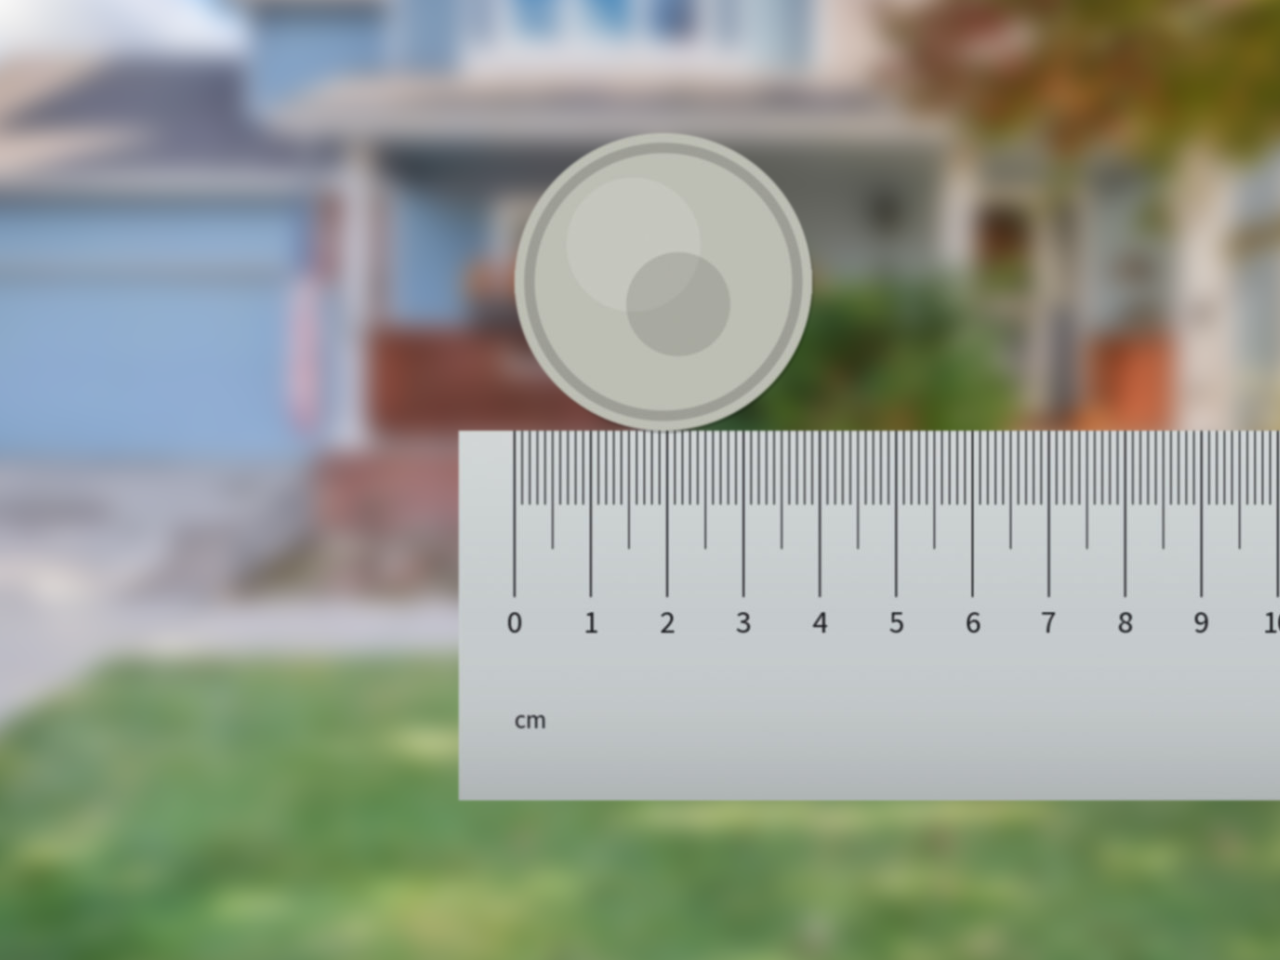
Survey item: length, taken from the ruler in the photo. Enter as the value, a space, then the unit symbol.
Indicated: 3.9 cm
